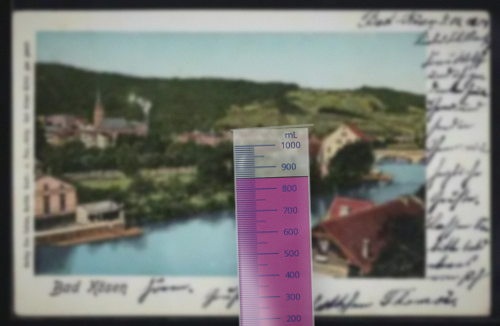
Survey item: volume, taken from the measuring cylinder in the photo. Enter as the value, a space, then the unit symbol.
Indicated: 850 mL
